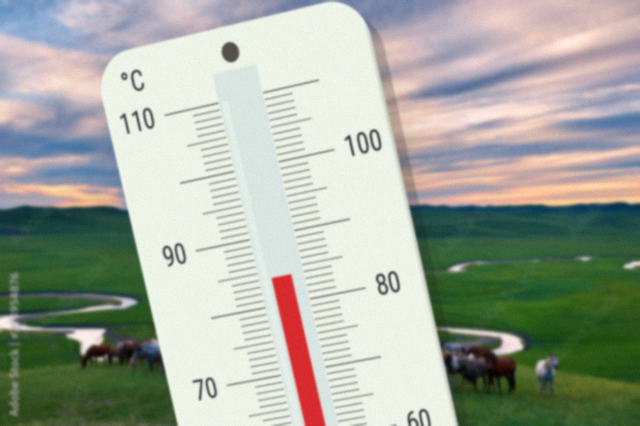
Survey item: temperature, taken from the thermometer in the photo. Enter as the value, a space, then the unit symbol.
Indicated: 84 °C
